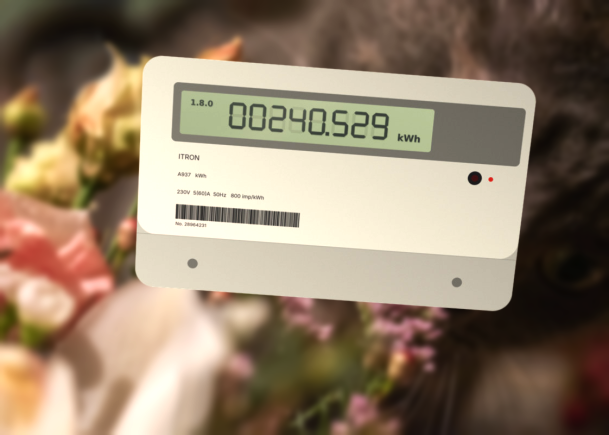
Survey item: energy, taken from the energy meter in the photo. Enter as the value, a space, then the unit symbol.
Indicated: 240.529 kWh
